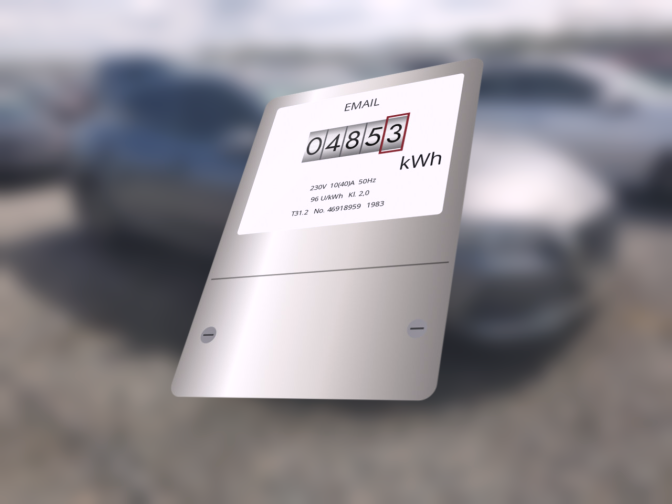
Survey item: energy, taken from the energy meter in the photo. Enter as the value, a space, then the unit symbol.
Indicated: 485.3 kWh
